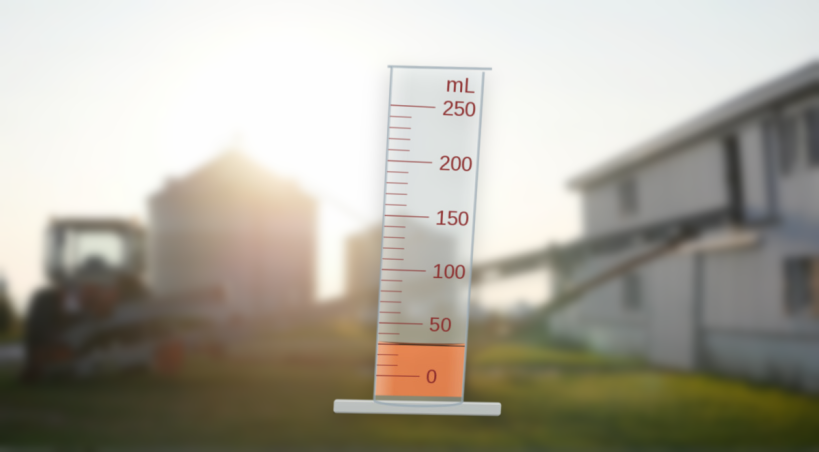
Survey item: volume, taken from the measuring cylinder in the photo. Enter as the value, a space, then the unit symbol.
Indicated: 30 mL
